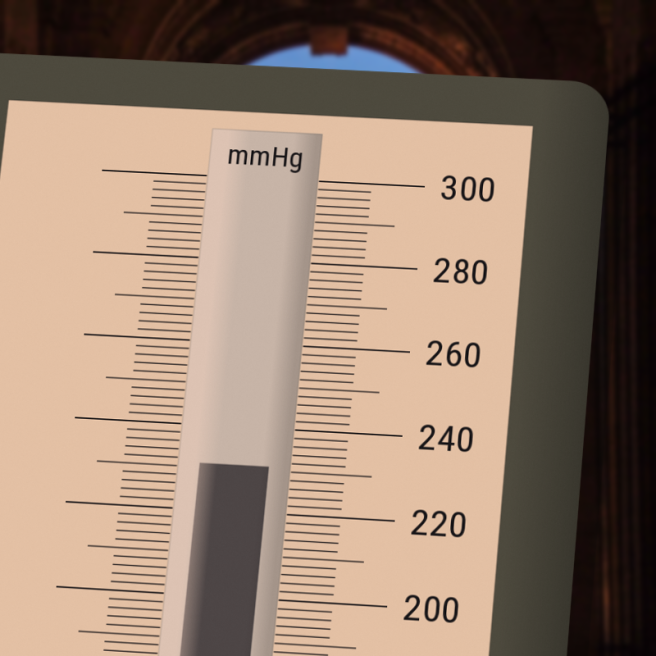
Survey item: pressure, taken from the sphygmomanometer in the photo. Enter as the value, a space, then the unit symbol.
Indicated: 231 mmHg
